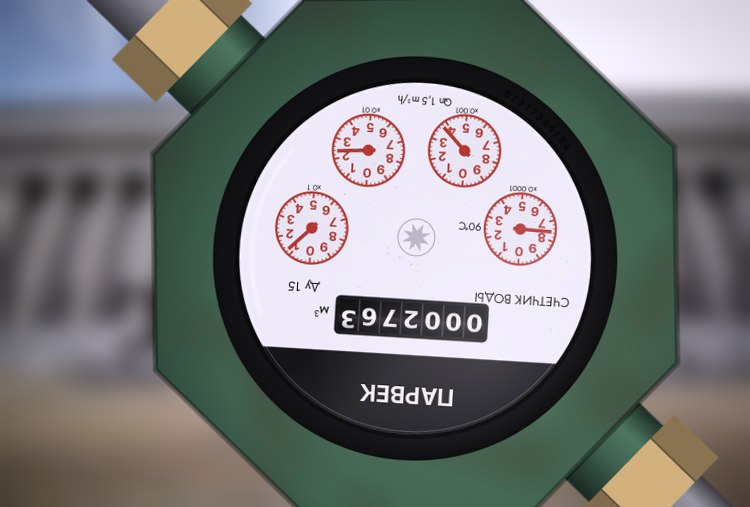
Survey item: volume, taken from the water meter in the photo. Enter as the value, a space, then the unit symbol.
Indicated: 2763.1237 m³
